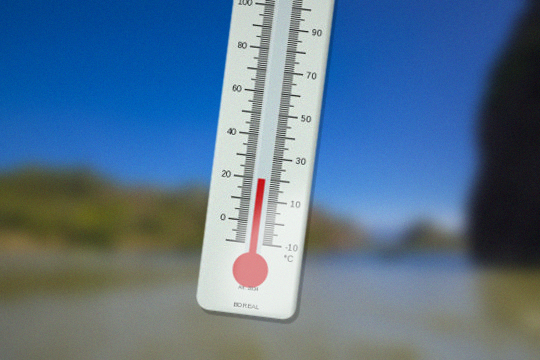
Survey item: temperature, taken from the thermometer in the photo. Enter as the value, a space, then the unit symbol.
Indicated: 20 °C
